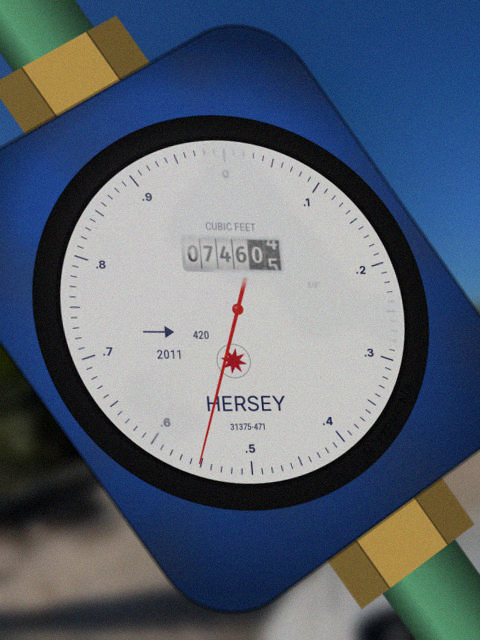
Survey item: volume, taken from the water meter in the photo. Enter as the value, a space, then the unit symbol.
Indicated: 74604.55 ft³
